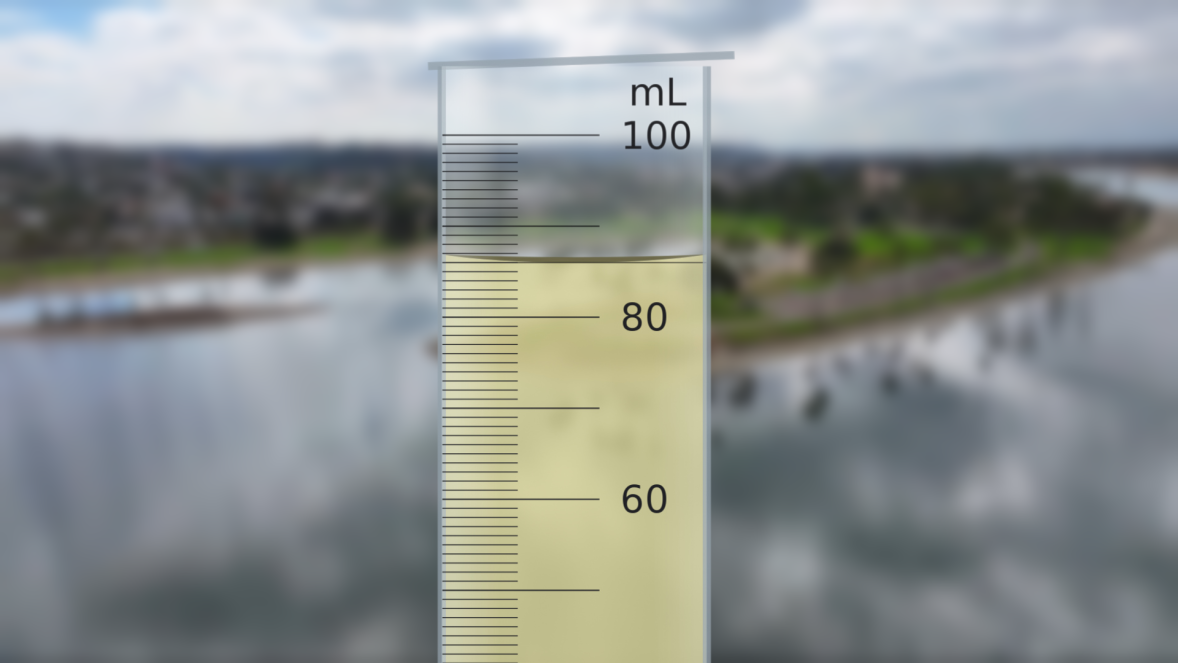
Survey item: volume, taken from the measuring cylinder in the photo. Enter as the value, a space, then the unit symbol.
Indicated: 86 mL
